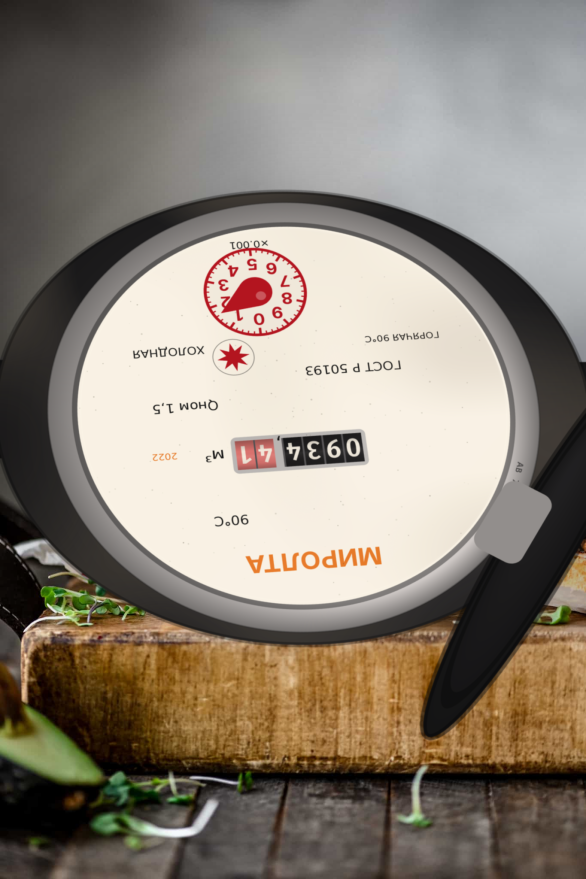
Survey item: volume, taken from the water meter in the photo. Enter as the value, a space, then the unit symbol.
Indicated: 934.411 m³
